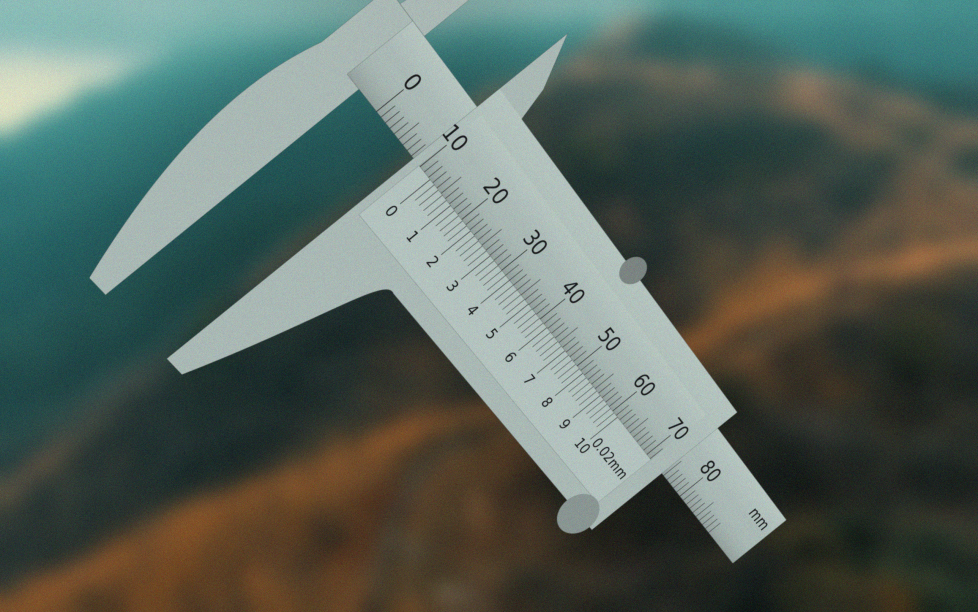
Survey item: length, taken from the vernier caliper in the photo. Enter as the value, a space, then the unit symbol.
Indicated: 12.4 mm
